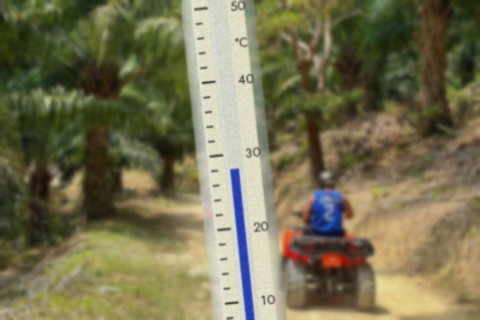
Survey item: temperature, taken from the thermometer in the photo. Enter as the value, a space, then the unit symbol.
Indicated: 28 °C
